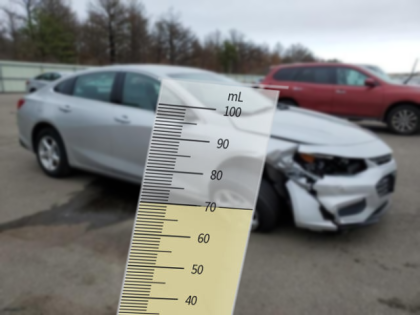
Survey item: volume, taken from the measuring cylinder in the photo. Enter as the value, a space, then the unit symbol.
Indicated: 70 mL
